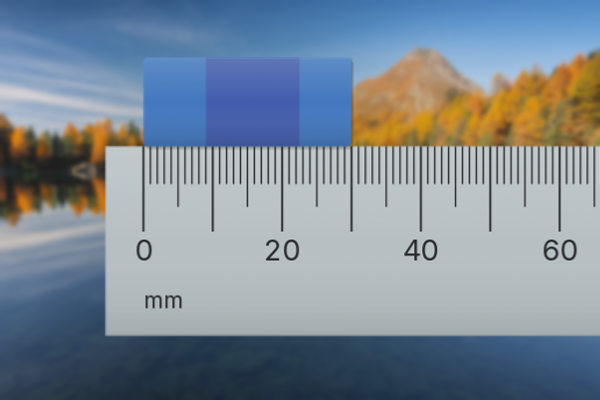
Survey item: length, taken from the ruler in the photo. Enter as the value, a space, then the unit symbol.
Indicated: 30 mm
